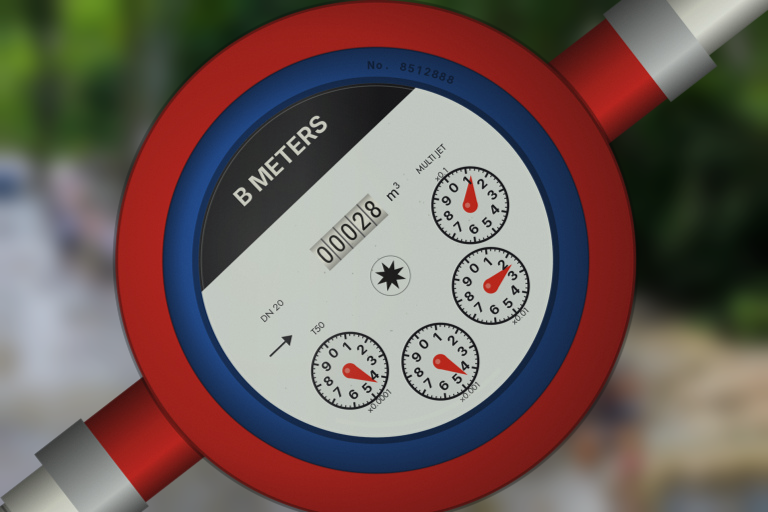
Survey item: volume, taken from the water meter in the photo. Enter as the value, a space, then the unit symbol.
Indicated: 28.1244 m³
